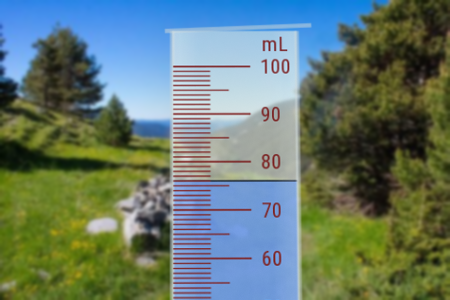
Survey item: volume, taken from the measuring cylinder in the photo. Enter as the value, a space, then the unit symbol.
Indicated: 76 mL
